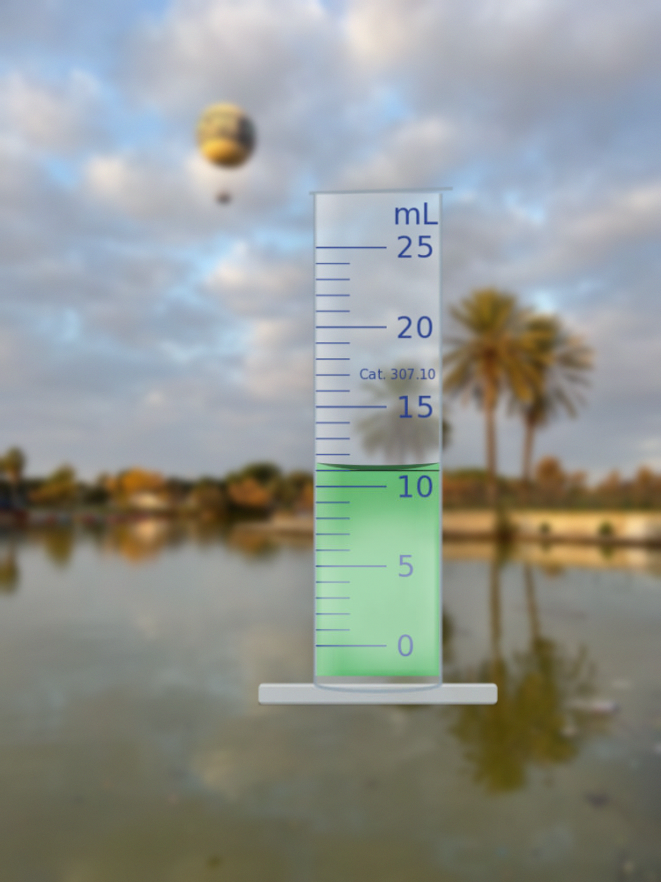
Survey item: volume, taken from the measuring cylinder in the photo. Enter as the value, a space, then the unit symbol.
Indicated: 11 mL
